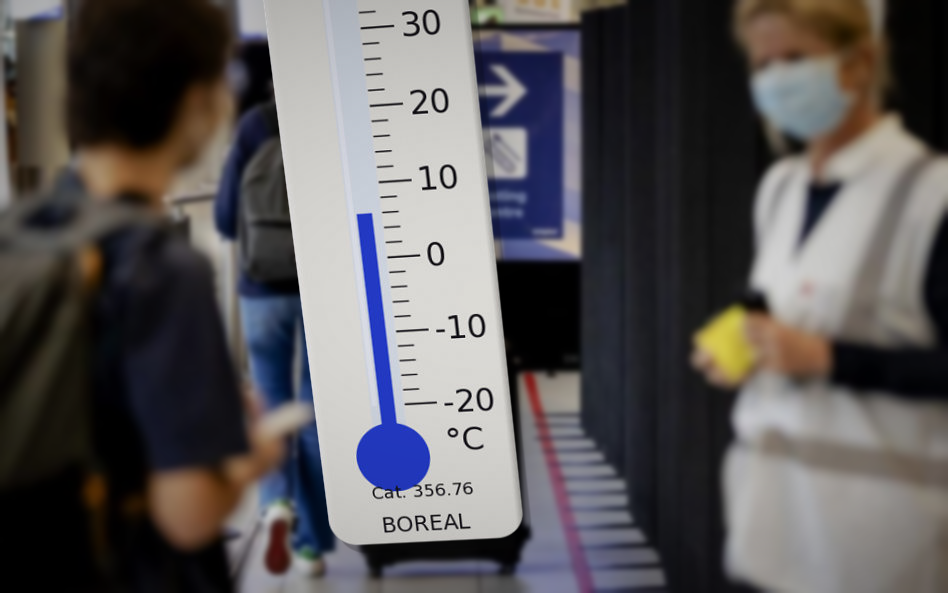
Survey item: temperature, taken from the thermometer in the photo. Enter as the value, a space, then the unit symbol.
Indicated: 6 °C
